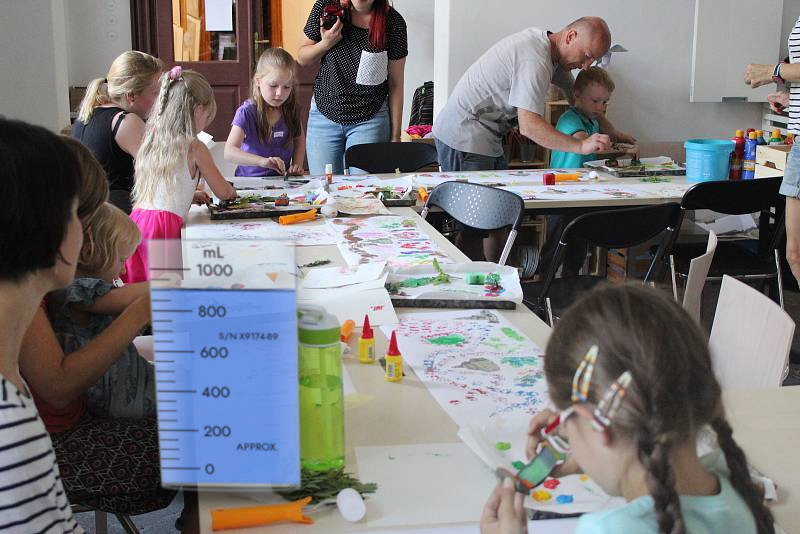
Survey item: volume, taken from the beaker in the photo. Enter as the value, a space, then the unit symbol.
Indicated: 900 mL
